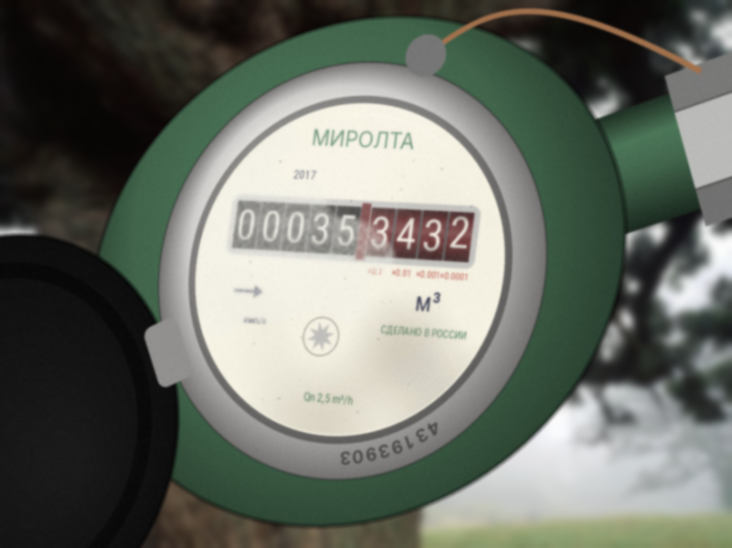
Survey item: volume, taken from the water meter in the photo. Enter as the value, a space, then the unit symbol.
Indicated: 35.3432 m³
